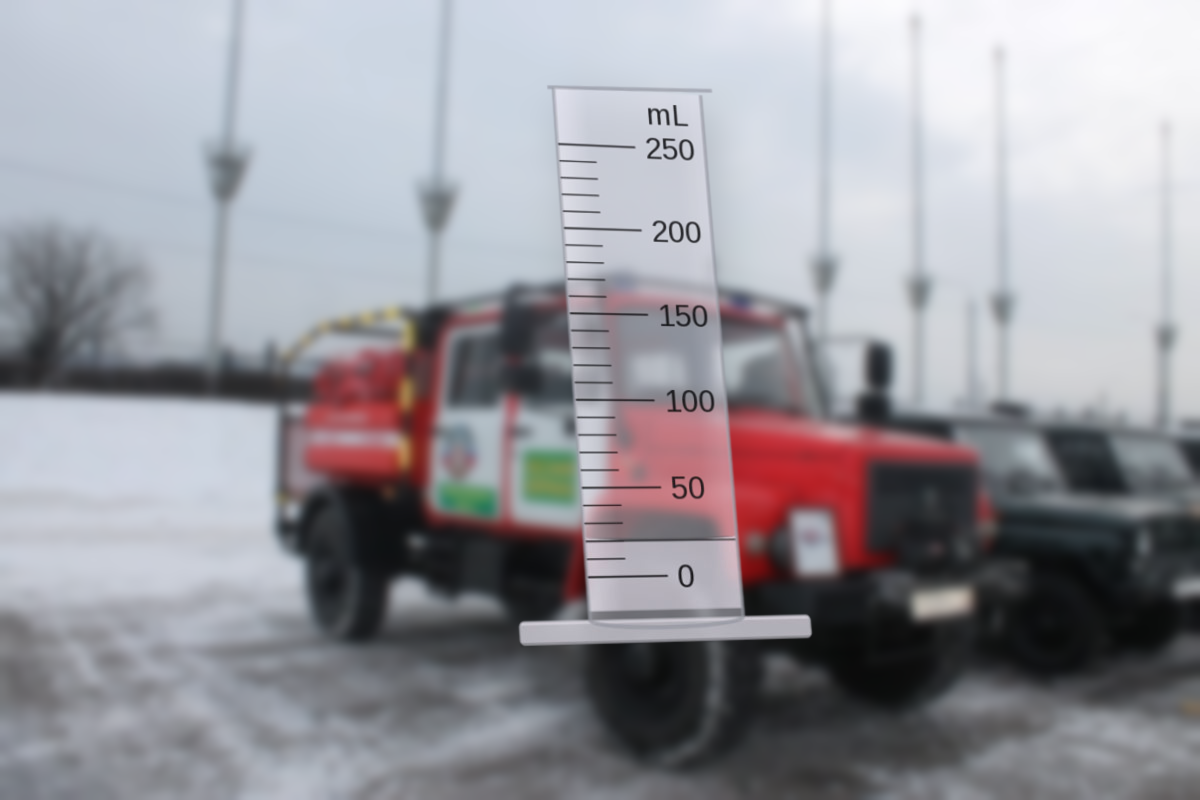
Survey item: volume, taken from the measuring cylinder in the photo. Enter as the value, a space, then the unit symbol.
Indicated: 20 mL
